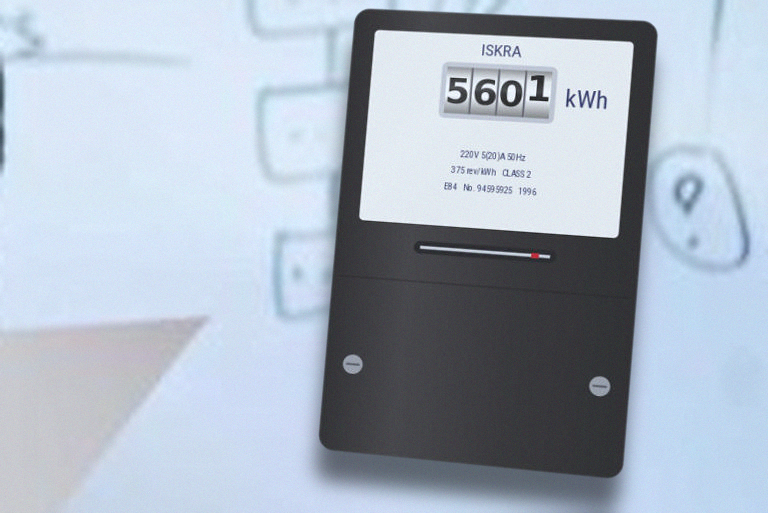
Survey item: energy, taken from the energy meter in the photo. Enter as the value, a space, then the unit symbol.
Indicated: 5601 kWh
